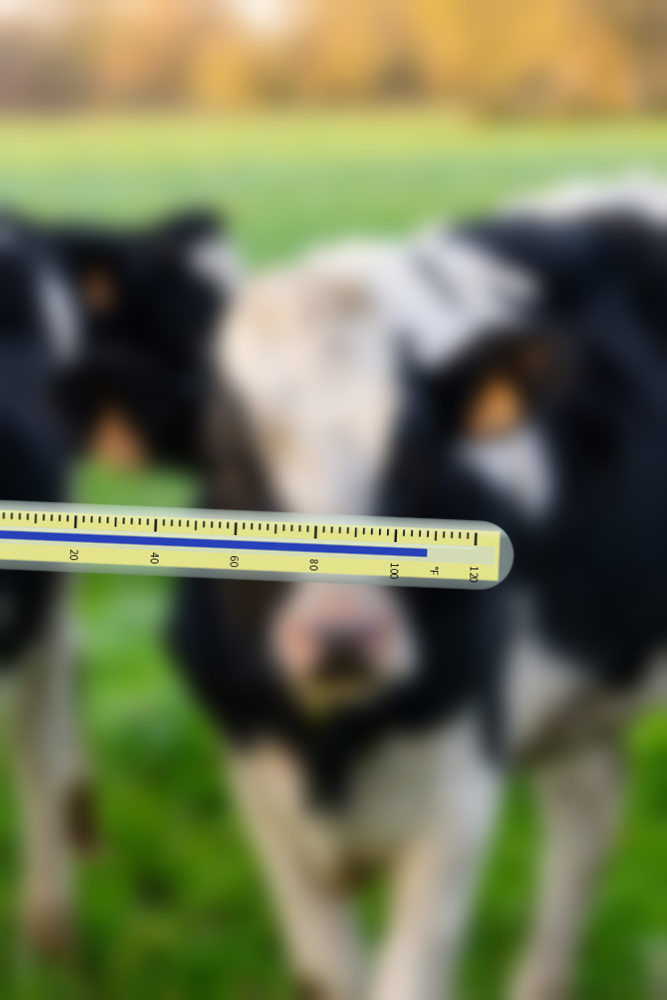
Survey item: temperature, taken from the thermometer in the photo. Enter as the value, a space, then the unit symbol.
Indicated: 108 °F
